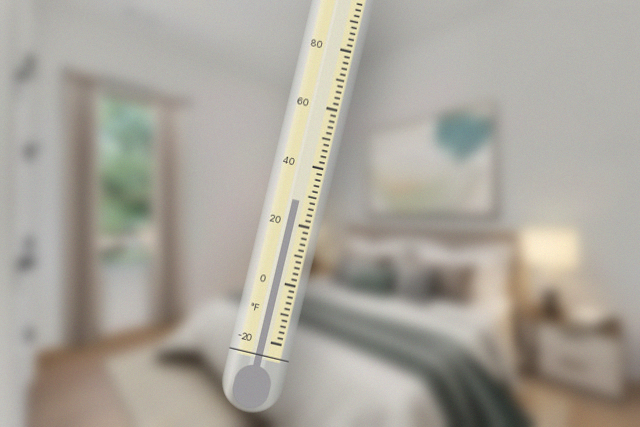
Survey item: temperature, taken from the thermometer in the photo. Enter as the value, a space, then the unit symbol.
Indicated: 28 °F
